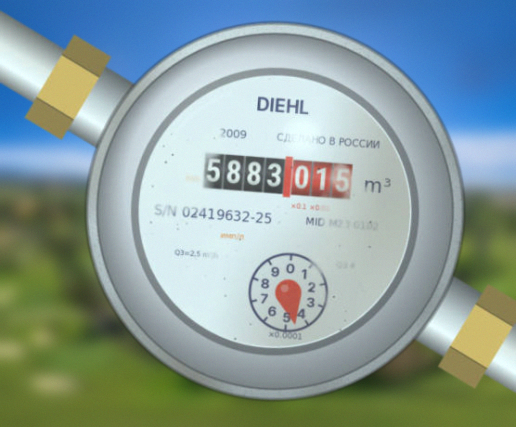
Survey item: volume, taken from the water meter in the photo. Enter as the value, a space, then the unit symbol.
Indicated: 5883.0154 m³
